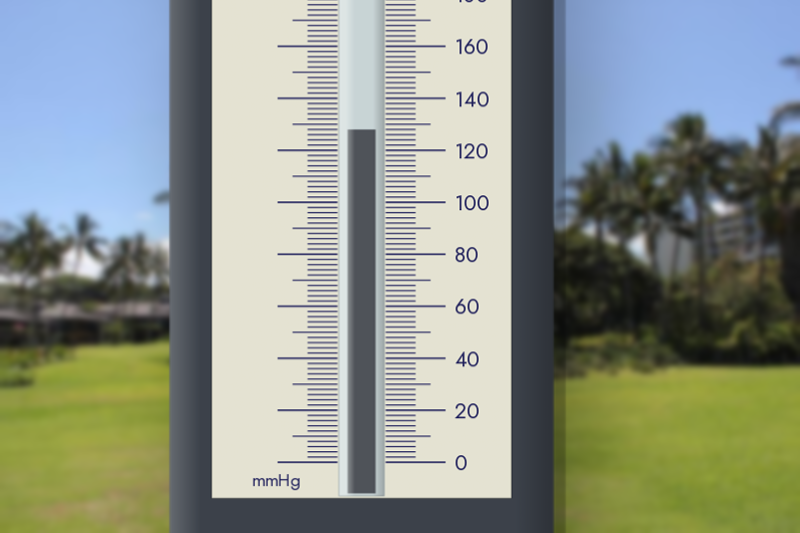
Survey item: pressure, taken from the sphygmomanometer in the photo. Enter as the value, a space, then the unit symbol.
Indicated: 128 mmHg
